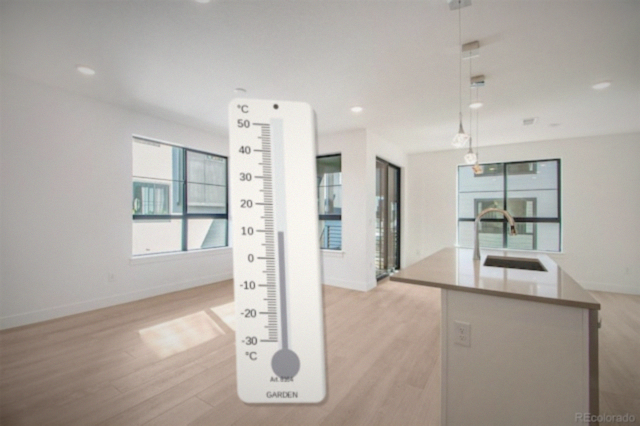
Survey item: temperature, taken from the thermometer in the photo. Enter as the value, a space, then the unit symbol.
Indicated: 10 °C
